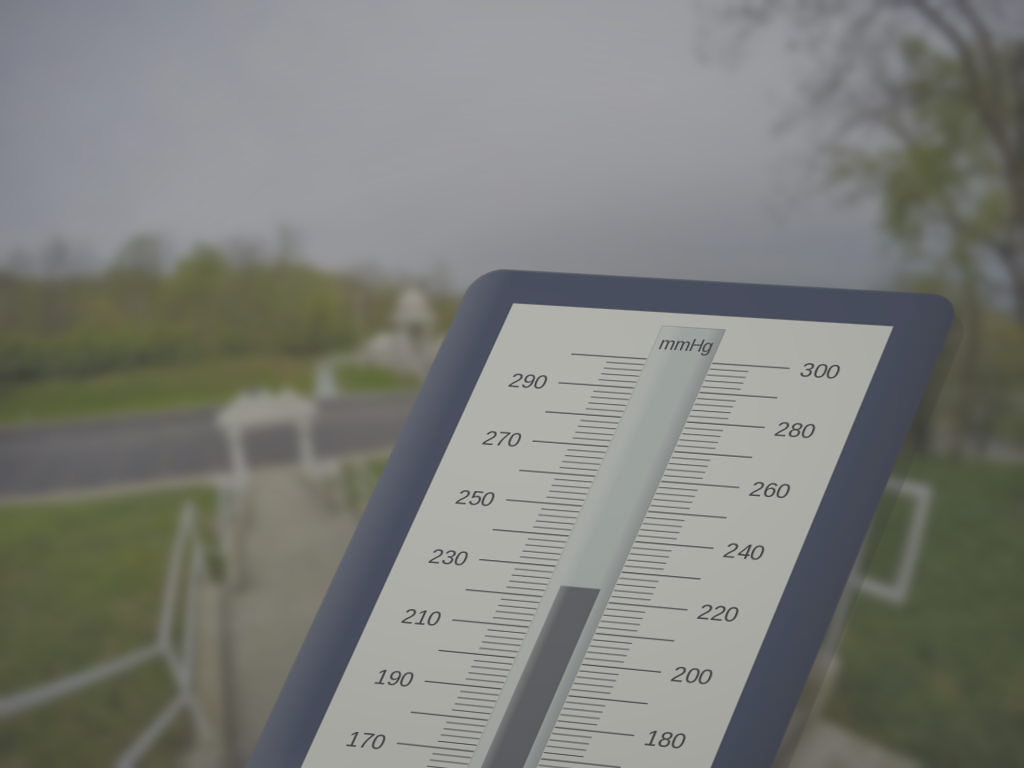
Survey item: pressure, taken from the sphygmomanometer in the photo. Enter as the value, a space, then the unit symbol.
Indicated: 224 mmHg
